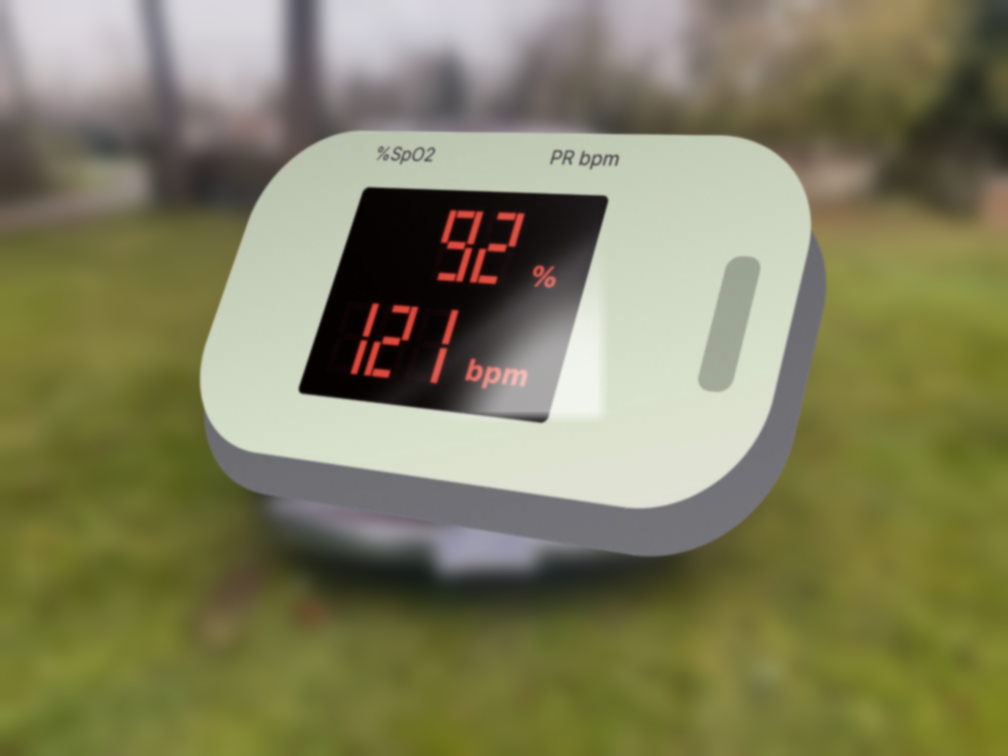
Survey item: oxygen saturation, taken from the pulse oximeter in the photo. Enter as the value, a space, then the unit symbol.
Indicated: 92 %
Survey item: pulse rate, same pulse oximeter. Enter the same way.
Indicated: 121 bpm
